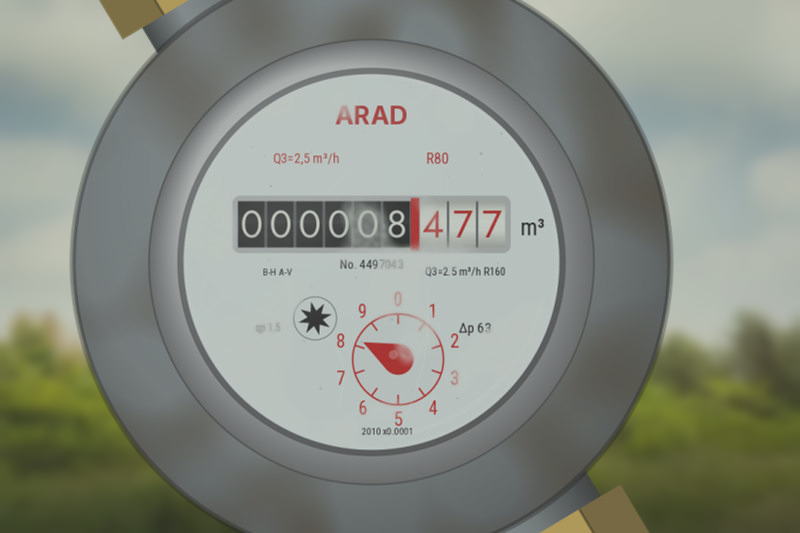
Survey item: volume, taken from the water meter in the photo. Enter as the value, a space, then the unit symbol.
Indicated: 8.4778 m³
